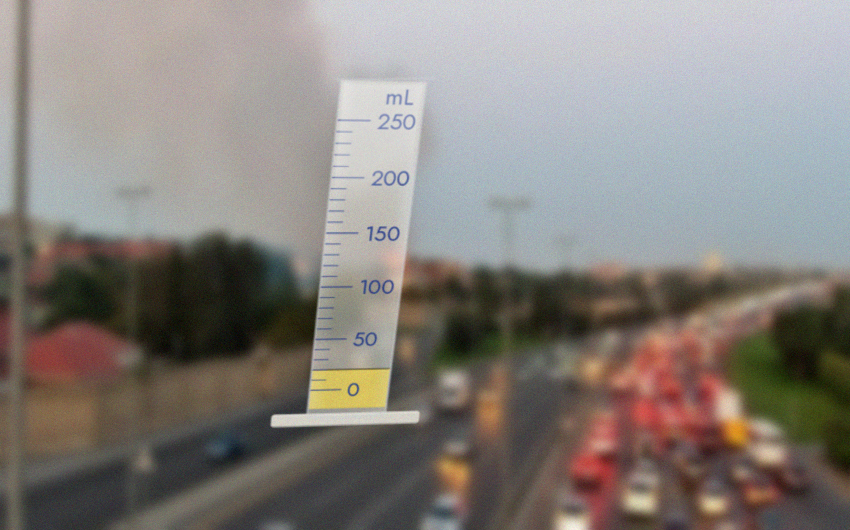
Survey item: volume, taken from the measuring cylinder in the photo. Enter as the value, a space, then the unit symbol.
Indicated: 20 mL
